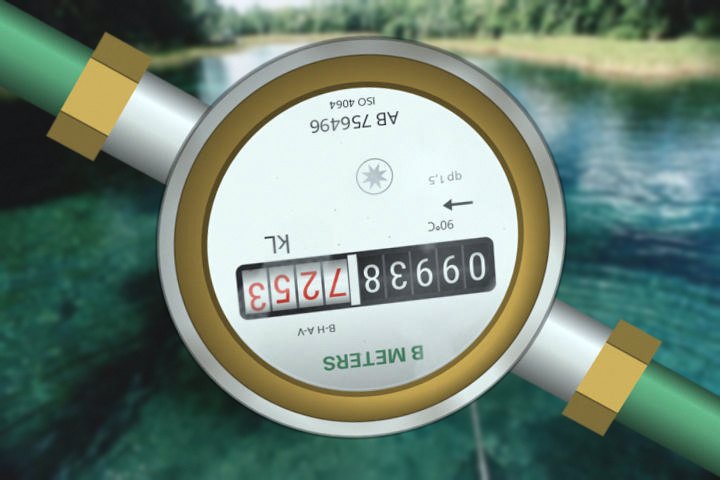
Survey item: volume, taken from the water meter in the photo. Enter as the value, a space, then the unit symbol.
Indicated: 9938.7253 kL
